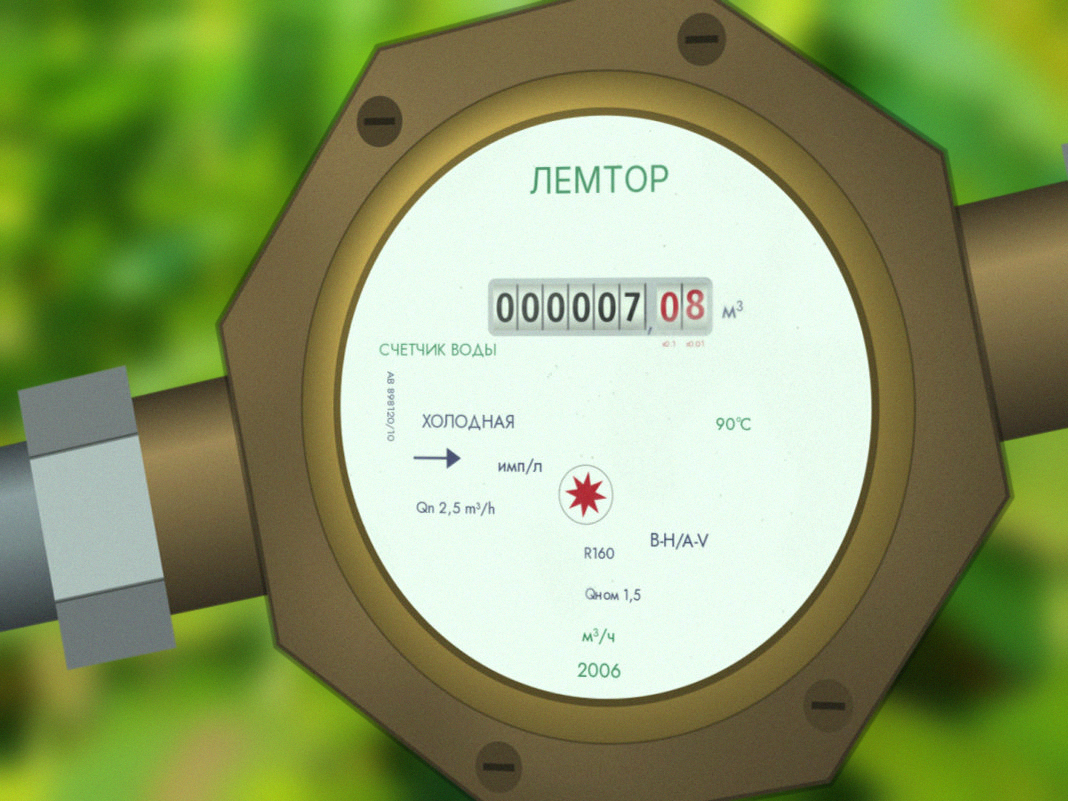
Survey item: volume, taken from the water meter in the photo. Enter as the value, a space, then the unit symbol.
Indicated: 7.08 m³
